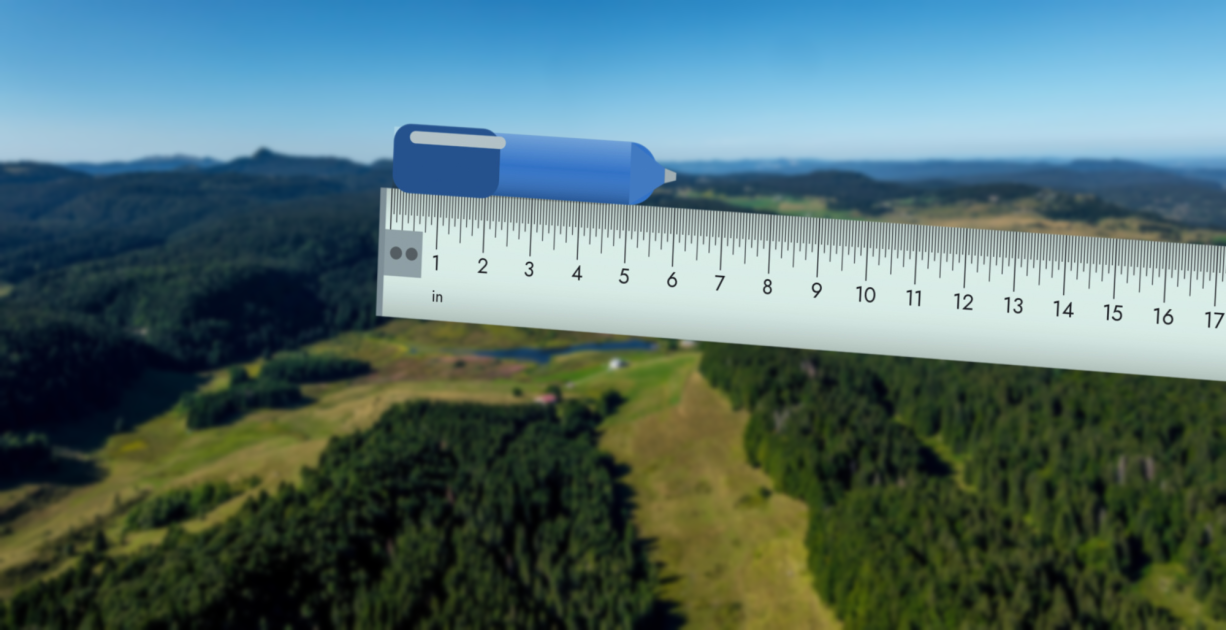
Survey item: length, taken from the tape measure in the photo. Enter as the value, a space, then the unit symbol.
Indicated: 6 in
